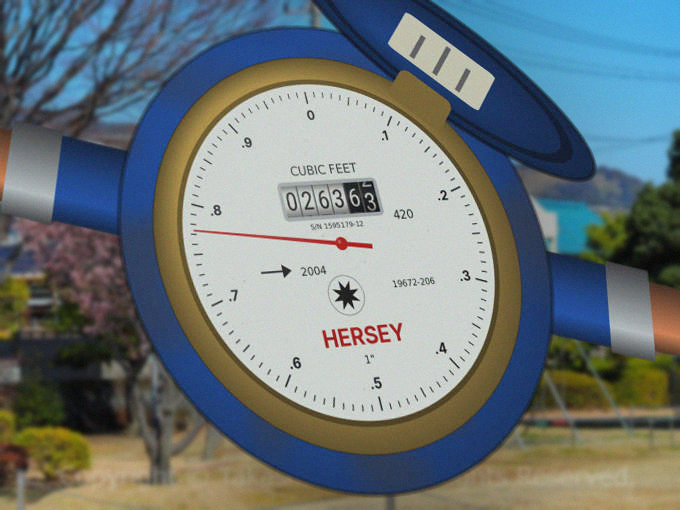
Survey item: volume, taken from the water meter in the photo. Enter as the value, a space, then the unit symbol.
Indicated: 26362.77 ft³
